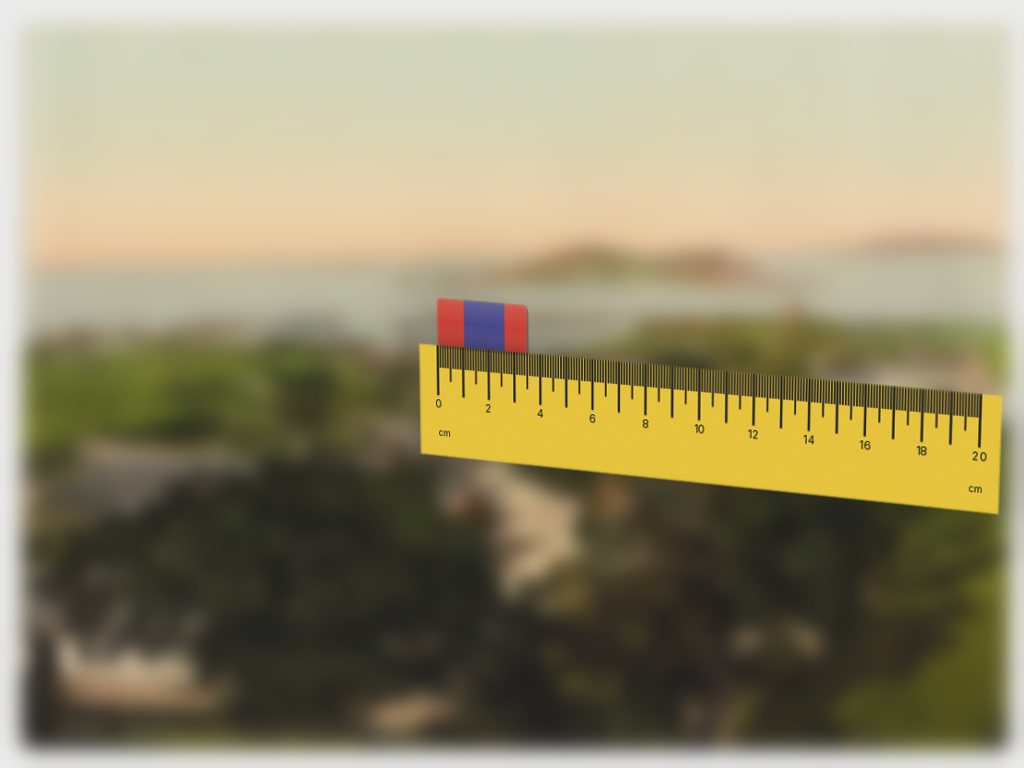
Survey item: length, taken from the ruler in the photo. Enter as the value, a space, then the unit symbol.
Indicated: 3.5 cm
